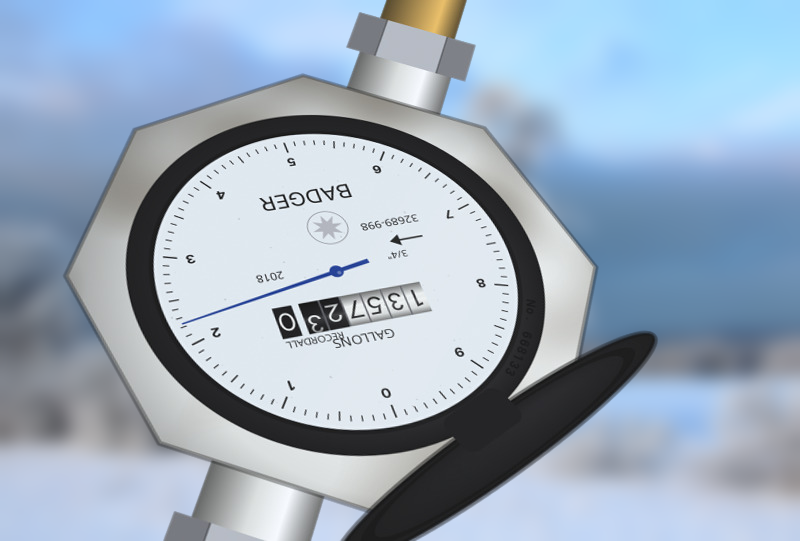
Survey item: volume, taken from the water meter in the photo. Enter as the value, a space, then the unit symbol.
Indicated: 1357232.2 gal
